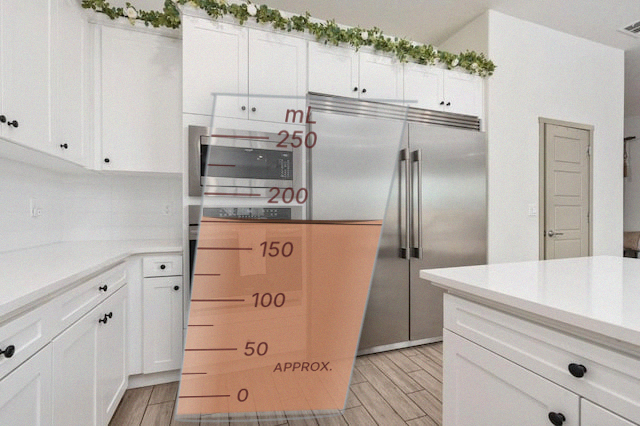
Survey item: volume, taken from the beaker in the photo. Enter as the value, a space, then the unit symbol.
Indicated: 175 mL
